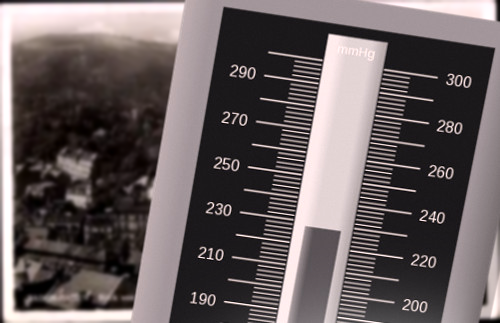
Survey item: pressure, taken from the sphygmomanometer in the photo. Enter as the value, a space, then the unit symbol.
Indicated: 228 mmHg
